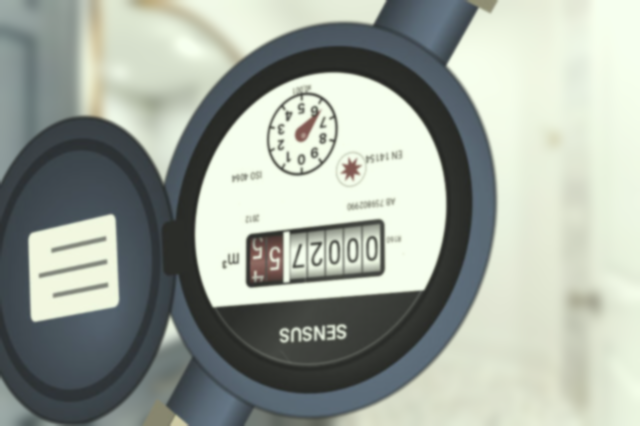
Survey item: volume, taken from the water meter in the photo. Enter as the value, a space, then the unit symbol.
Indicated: 27.546 m³
